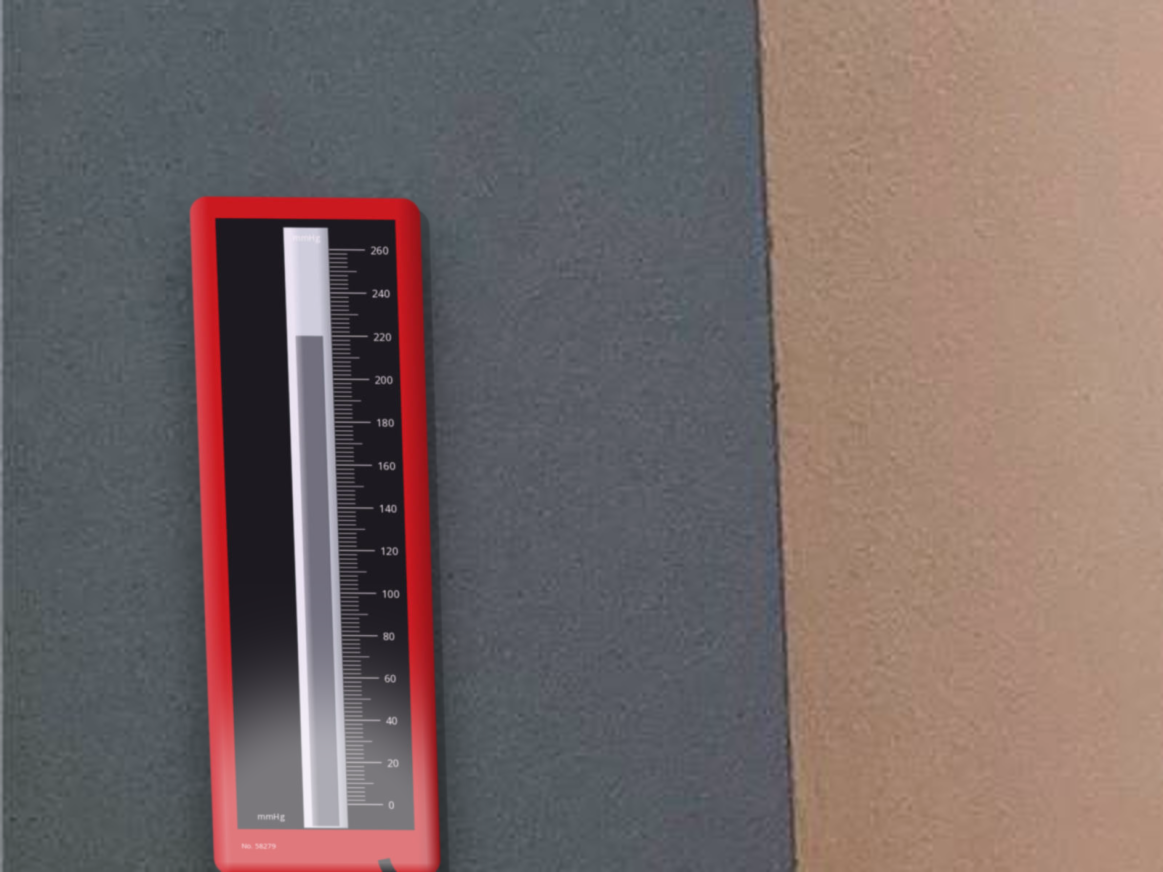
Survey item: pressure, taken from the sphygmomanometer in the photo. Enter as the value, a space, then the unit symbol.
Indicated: 220 mmHg
